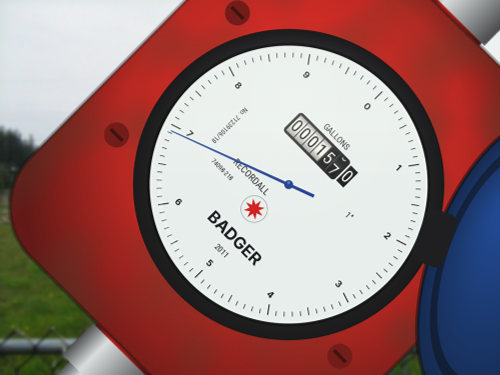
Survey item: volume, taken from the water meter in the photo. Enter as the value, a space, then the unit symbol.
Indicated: 1566.9 gal
